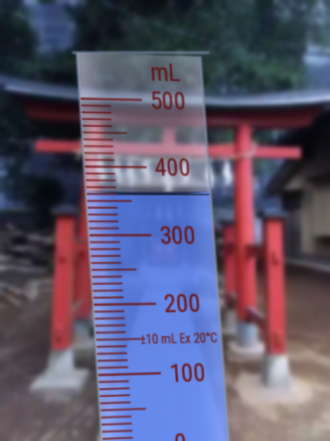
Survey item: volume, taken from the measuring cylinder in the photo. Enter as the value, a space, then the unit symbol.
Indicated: 360 mL
